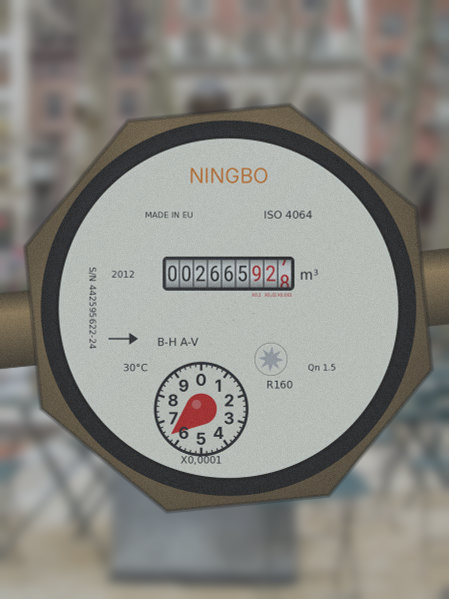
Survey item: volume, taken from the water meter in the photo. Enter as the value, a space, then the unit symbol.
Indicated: 2665.9276 m³
